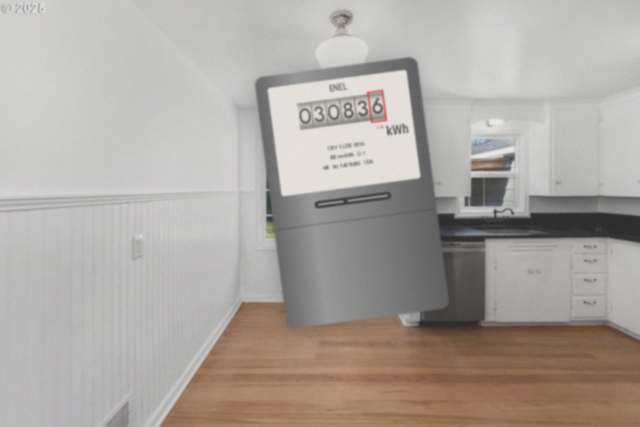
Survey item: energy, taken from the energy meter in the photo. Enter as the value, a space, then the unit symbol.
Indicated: 3083.6 kWh
